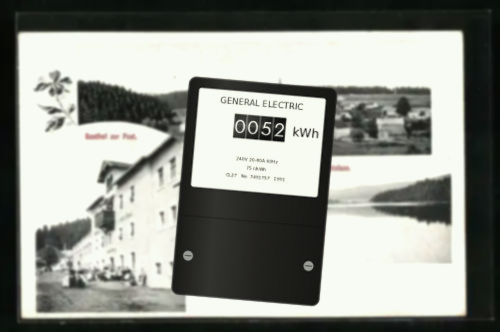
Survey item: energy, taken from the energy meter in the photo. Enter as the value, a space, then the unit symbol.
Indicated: 52 kWh
